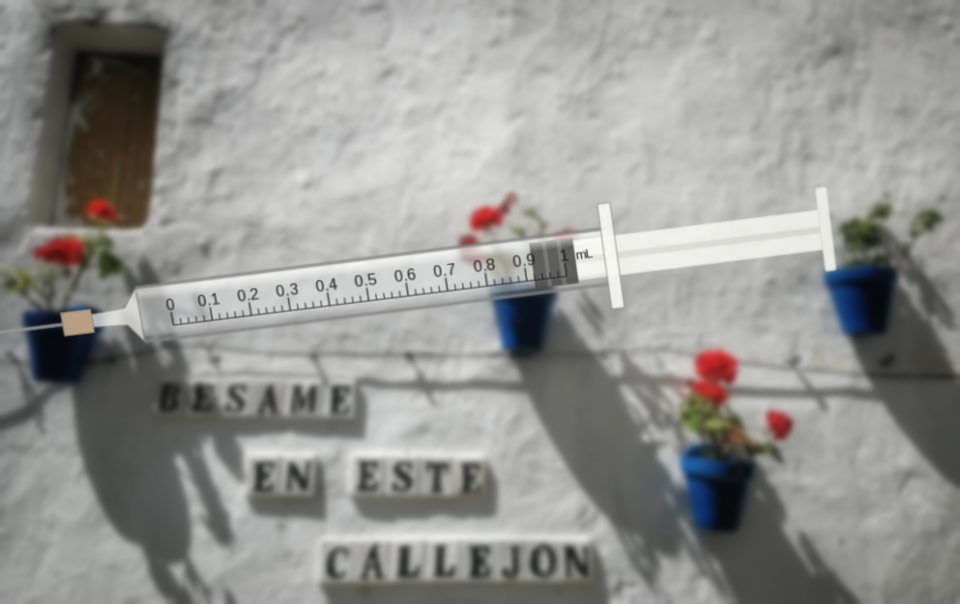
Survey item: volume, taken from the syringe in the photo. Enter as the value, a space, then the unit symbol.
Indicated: 0.92 mL
